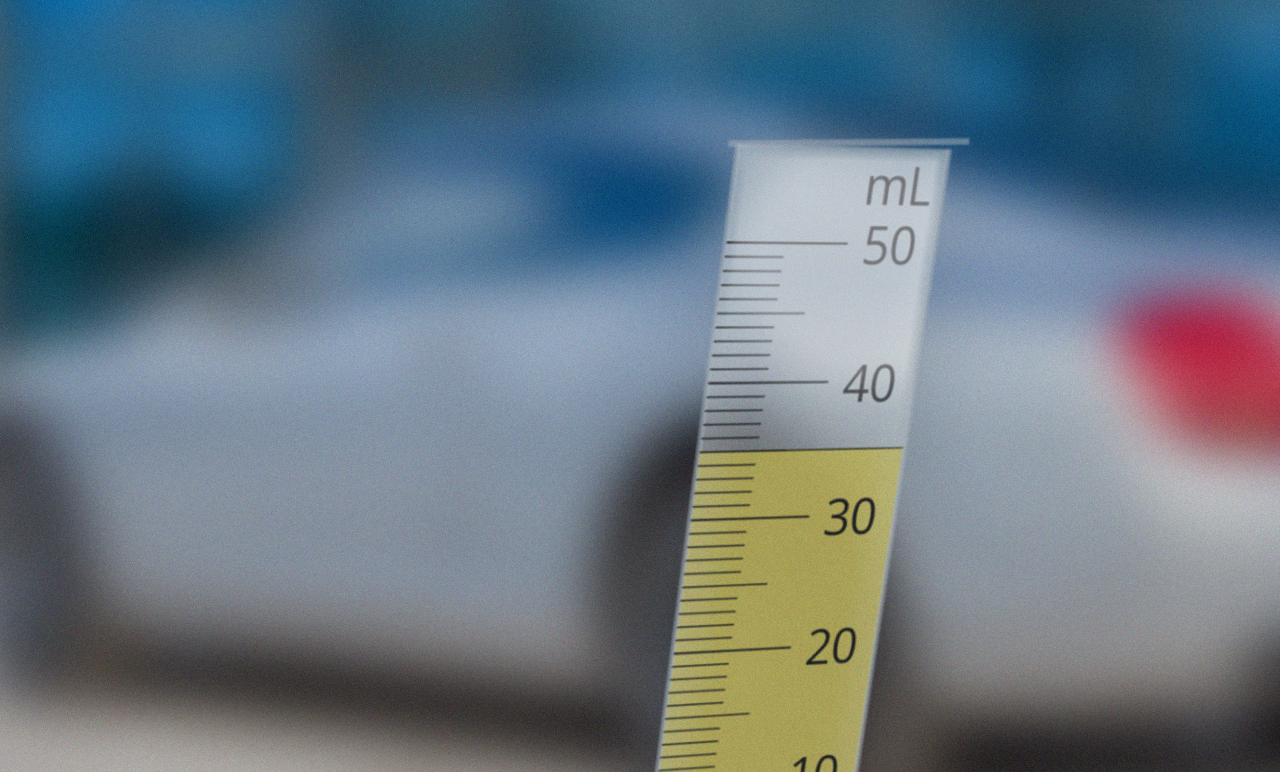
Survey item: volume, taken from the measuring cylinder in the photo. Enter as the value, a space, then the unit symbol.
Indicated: 35 mL
